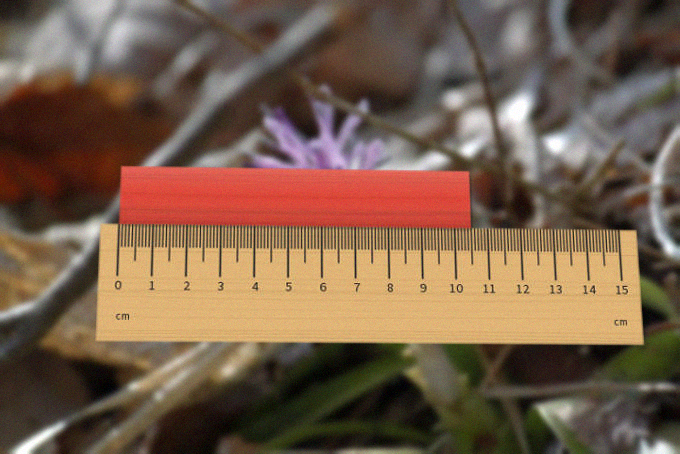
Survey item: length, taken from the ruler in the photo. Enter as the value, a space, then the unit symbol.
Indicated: 10.5 cm
